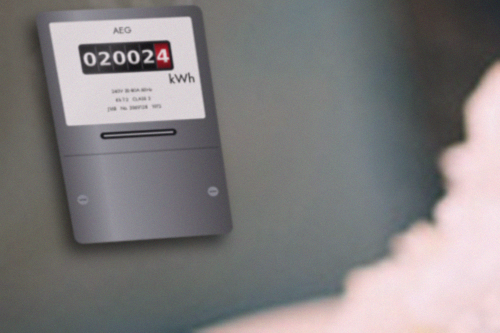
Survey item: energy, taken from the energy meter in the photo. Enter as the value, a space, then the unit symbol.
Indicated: 2002.4 kWh
